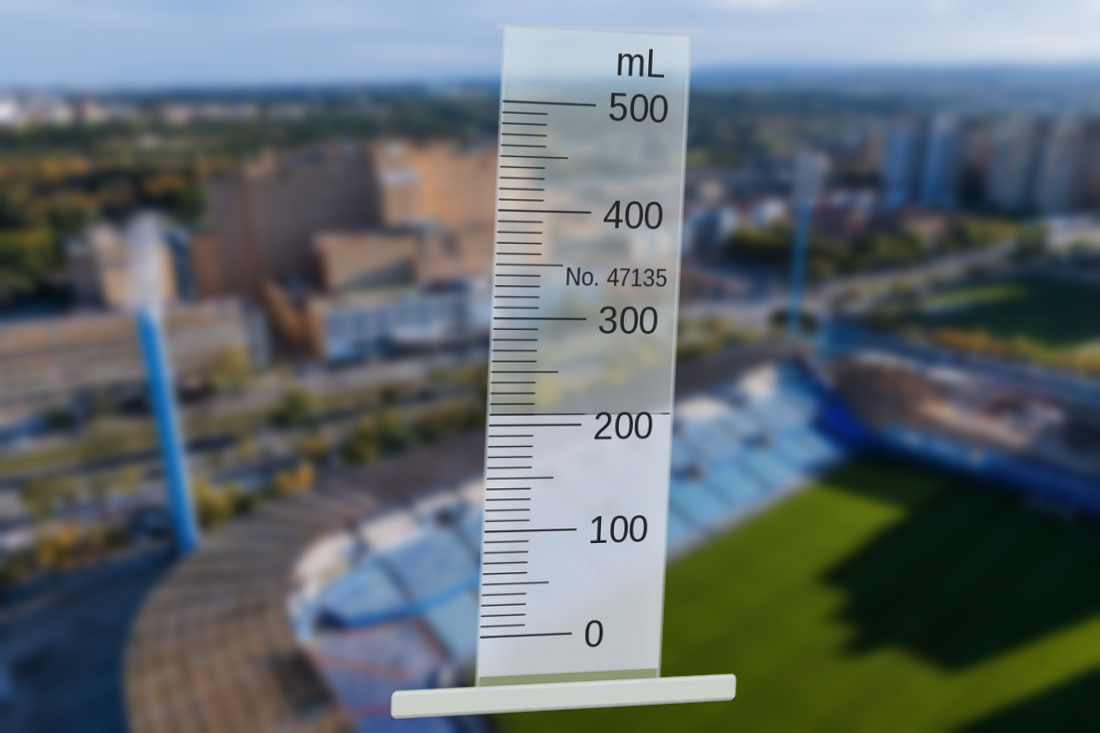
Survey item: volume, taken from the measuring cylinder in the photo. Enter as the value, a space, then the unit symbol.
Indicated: 210 mL
